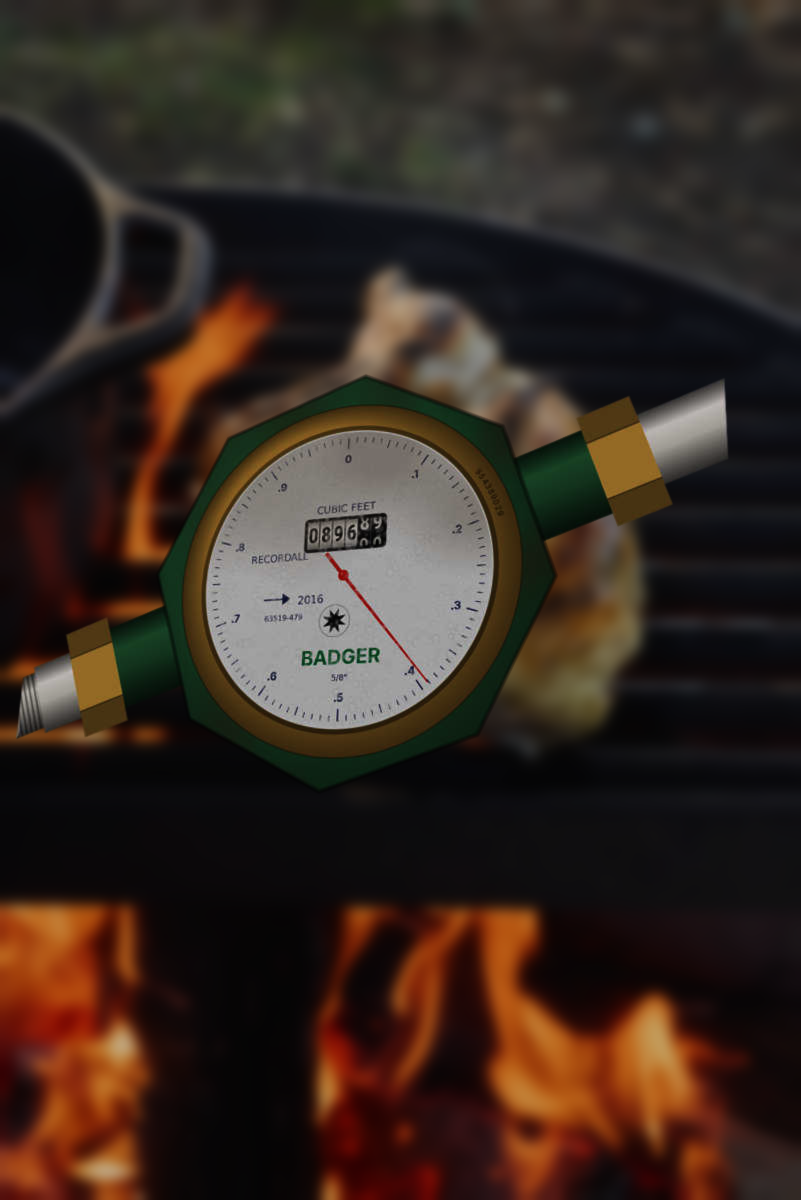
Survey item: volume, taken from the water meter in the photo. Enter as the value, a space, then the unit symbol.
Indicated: 89689.39 ft³
